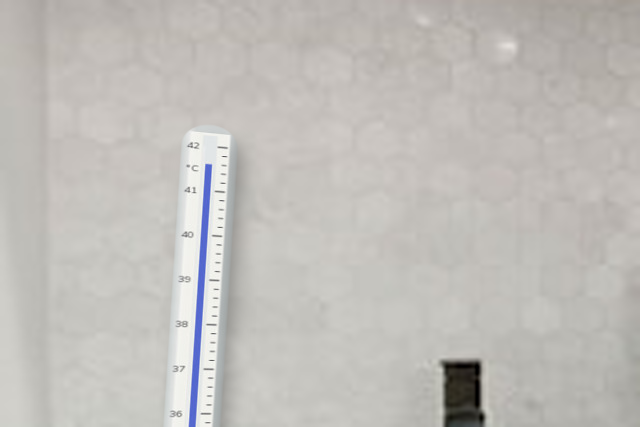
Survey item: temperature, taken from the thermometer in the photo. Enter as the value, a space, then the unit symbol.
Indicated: 41.6 °C
